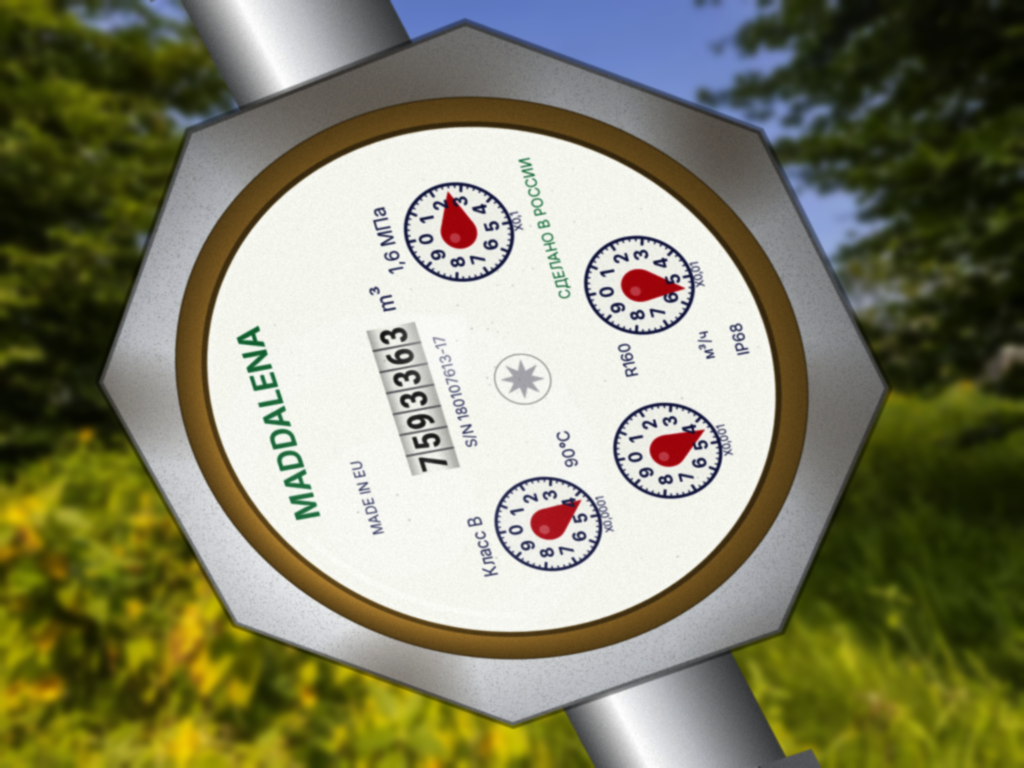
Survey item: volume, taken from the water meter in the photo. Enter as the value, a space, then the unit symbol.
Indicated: 7593363.2544 m³
